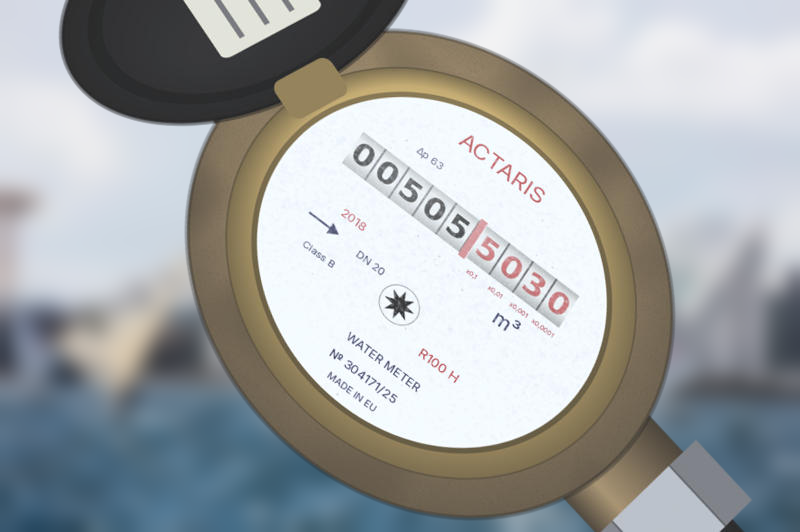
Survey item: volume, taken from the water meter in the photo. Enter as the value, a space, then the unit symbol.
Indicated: 505.5030 m³
